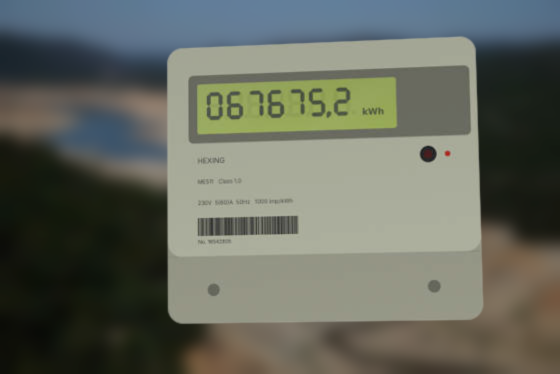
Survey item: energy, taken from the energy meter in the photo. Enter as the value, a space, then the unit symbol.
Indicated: 67675.2 kWh
